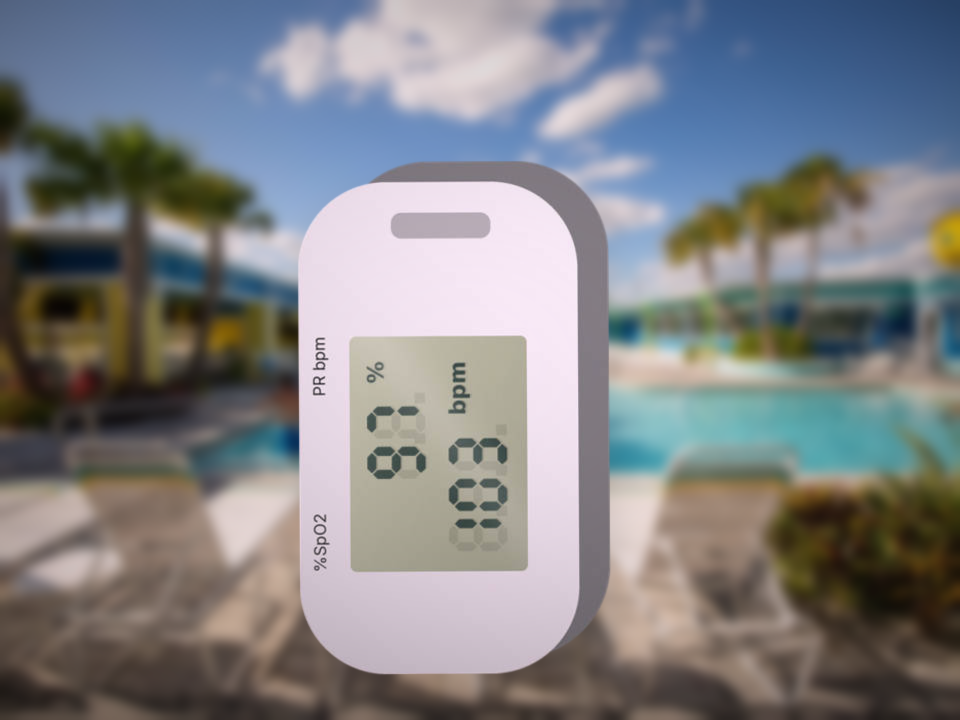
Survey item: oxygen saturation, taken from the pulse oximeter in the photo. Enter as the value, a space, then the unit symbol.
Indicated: 97 %
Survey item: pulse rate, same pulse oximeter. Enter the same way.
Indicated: 103 bpm
